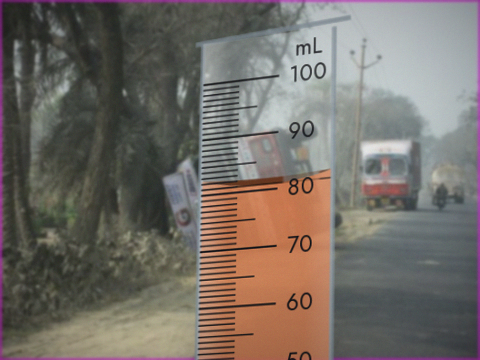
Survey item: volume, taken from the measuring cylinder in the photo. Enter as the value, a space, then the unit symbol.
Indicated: 81 mL
